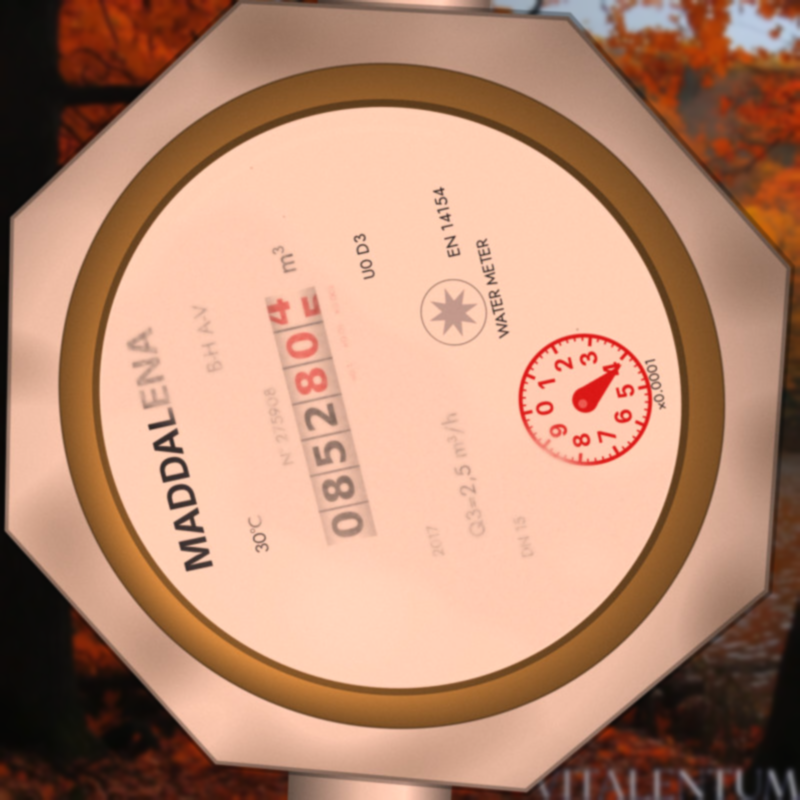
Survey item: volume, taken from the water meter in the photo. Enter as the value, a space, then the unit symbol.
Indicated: 852.8044 m³
